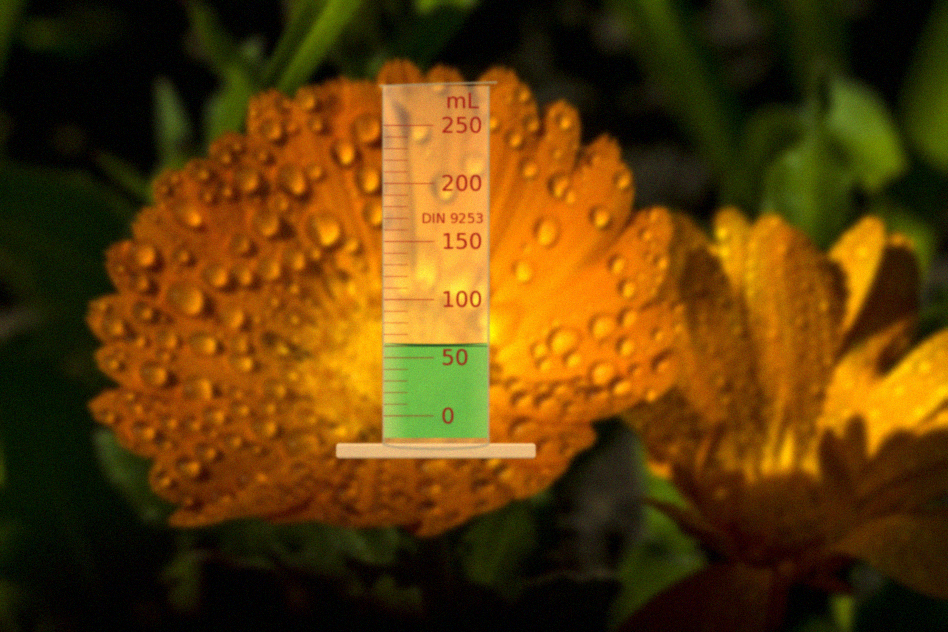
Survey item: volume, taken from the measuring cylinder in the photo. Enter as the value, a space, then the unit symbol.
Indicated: 60 mL
